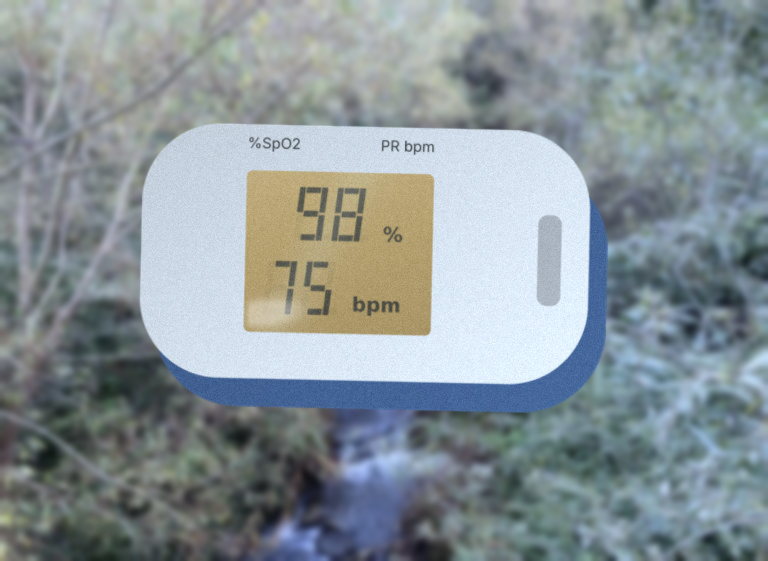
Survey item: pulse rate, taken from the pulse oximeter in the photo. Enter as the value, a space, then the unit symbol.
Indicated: 75 bpm
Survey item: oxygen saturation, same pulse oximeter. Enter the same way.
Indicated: 98 %
